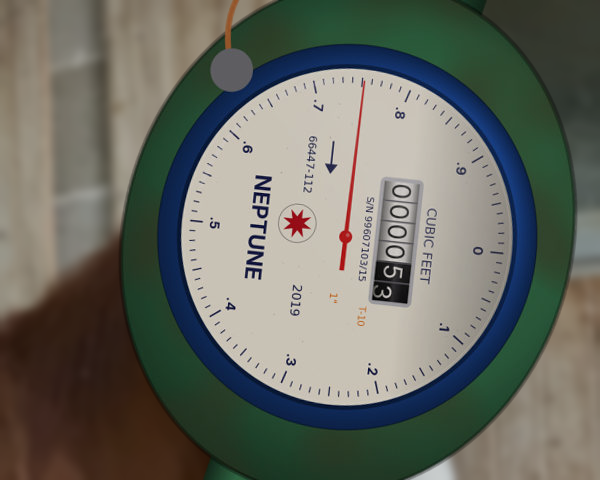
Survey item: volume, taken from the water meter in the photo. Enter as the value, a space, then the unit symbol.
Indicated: 52.75 ft³
